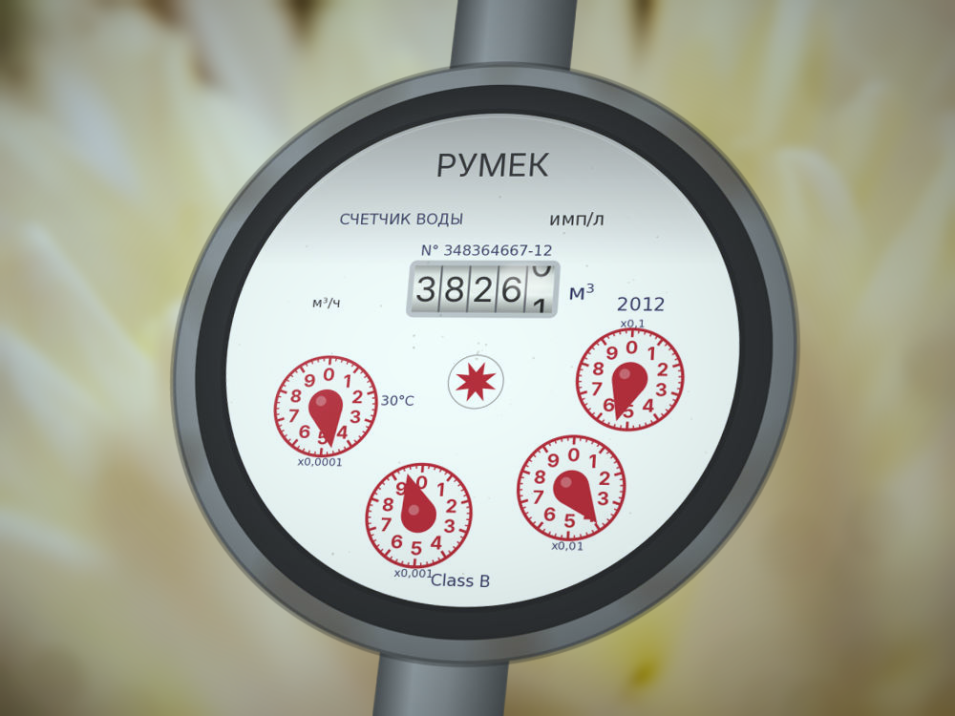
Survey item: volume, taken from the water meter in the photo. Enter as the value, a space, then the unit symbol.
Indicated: 38260.5394 m³
